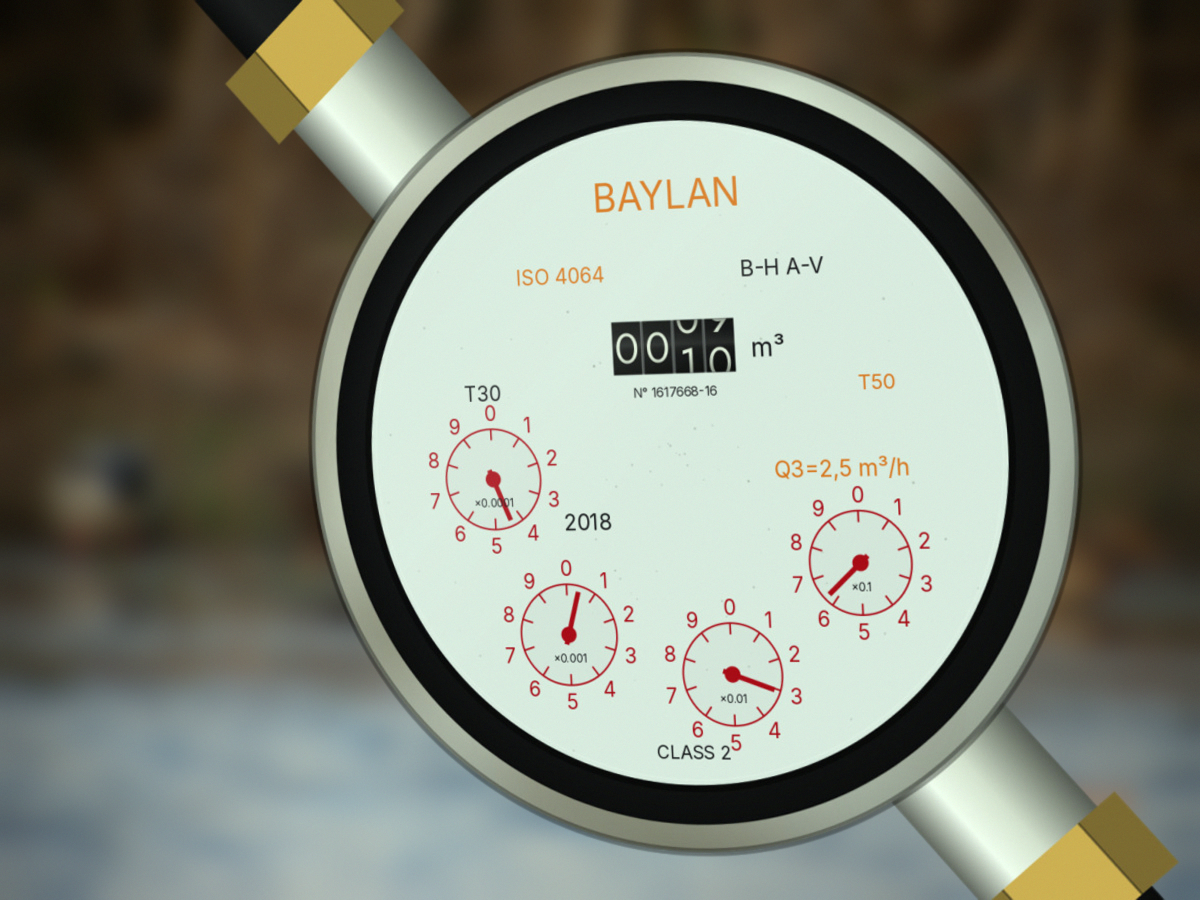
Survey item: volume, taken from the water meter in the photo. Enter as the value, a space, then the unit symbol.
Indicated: 9.6304 m³
